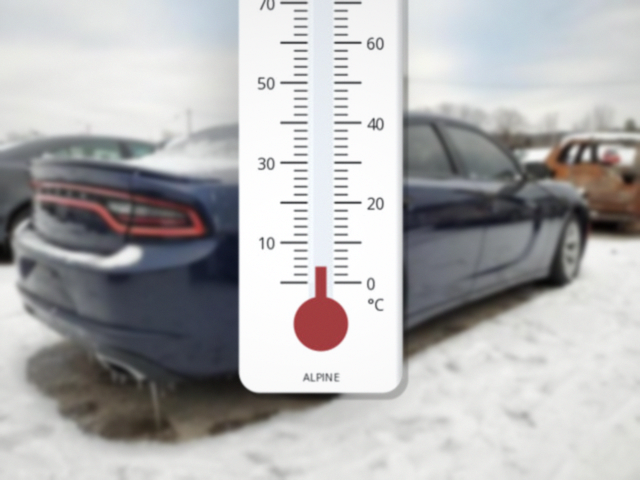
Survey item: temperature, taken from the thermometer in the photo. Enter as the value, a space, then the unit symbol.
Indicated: 4 °C
